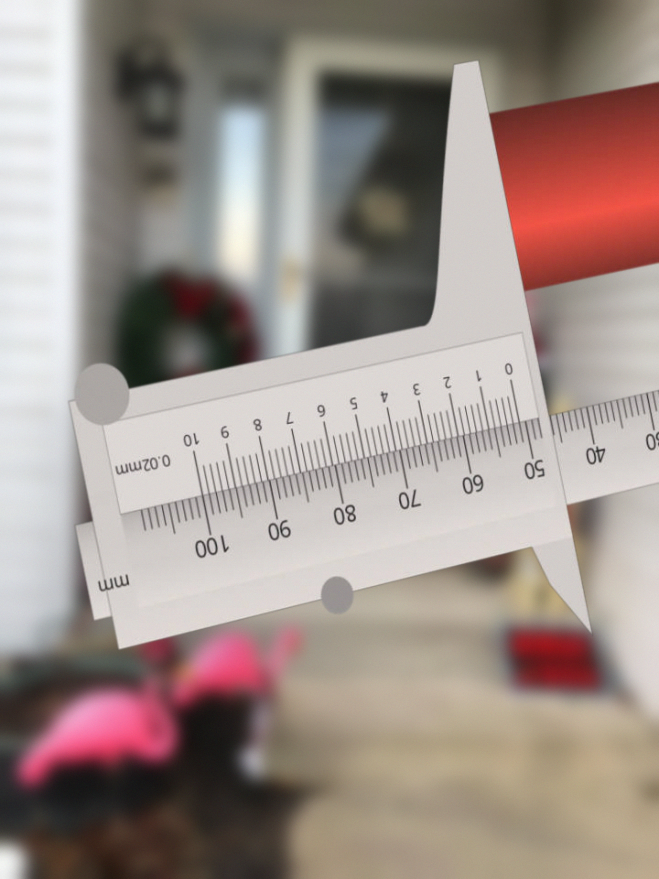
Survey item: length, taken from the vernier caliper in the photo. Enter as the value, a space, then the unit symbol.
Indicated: 51.0 mm
